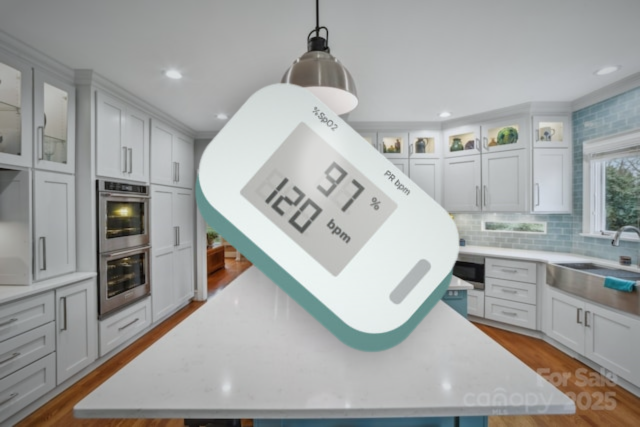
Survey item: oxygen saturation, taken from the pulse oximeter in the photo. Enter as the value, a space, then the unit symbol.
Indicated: 97 %
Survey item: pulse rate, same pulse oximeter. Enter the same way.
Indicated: 120 bpm
